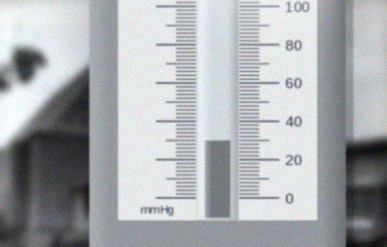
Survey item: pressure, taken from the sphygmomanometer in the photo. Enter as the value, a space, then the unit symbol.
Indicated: 30 mmHg
